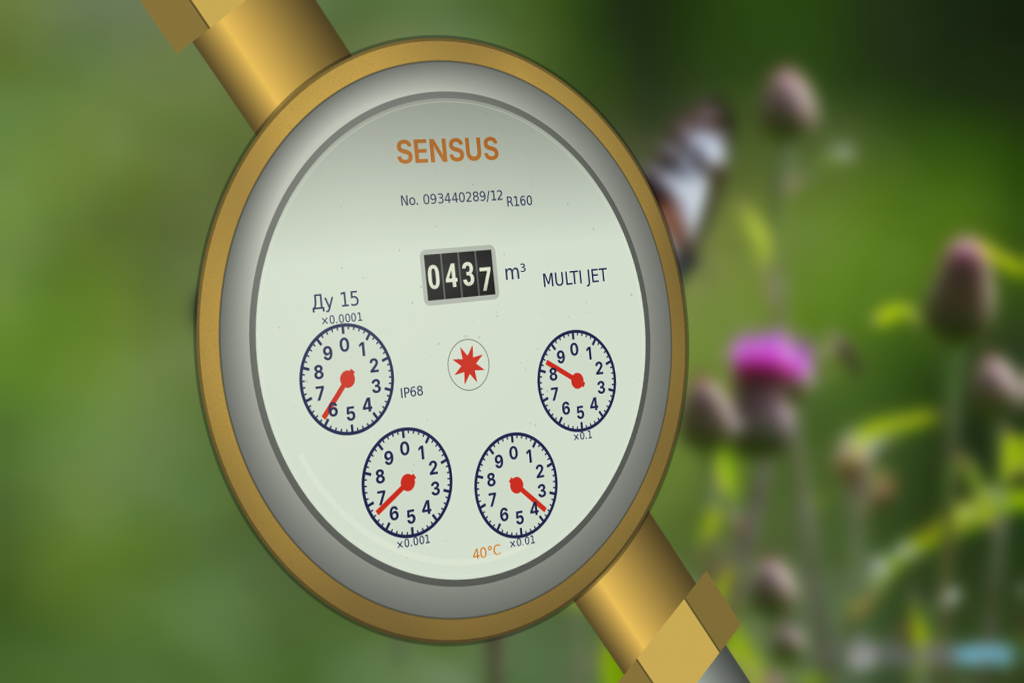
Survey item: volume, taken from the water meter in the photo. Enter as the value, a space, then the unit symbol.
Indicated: 436.8366 m³
